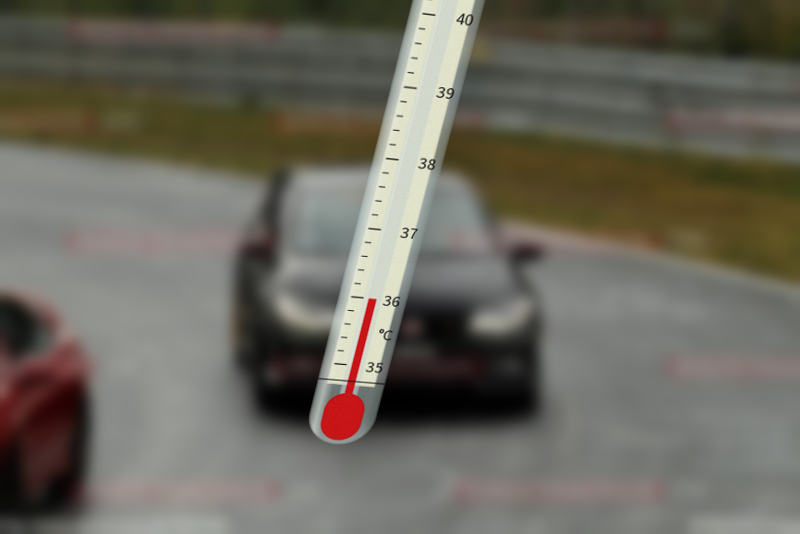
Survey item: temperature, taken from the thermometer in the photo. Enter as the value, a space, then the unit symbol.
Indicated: 36 °C
